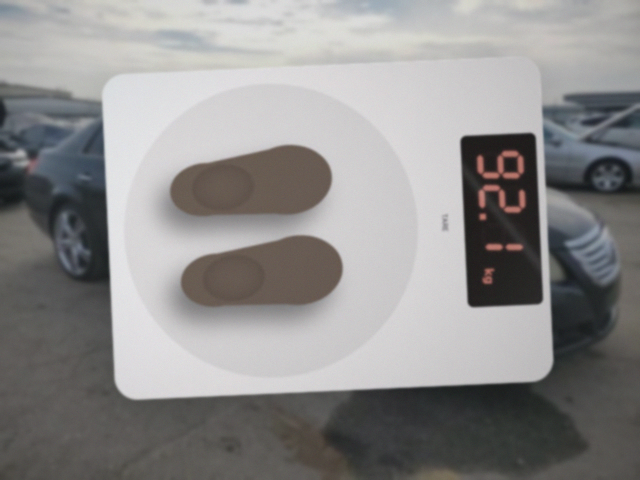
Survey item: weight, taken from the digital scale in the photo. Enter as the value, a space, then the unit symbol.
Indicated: 92.1 kg
